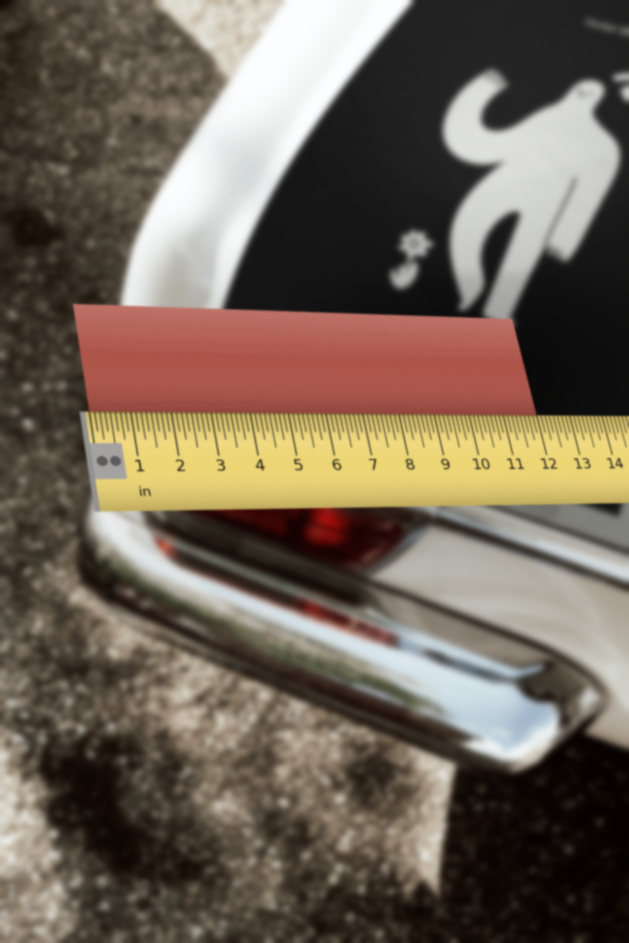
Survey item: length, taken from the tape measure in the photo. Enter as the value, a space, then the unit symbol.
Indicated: 12 in
